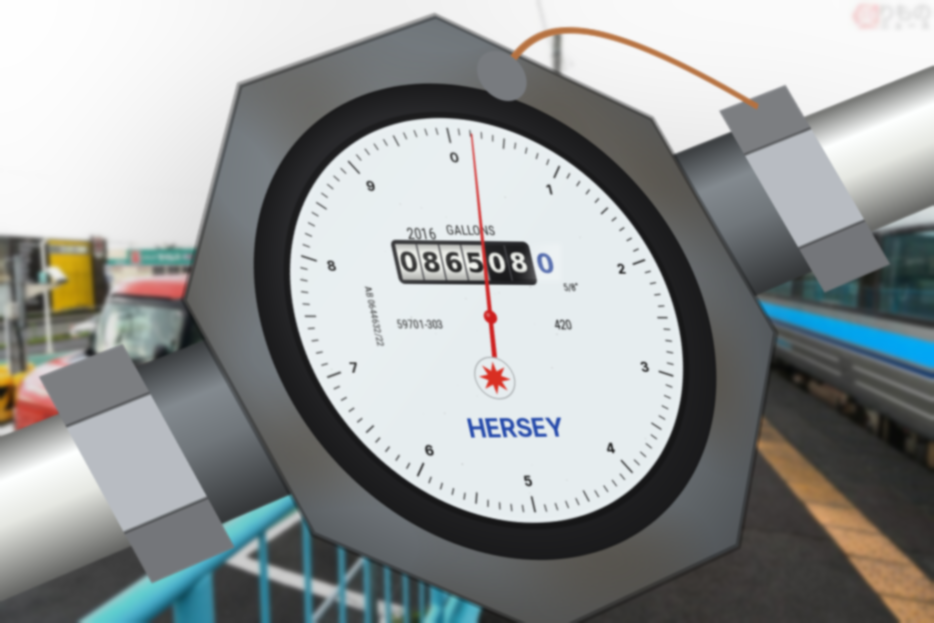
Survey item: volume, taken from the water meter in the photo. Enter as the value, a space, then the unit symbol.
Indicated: 865080.2 gal
